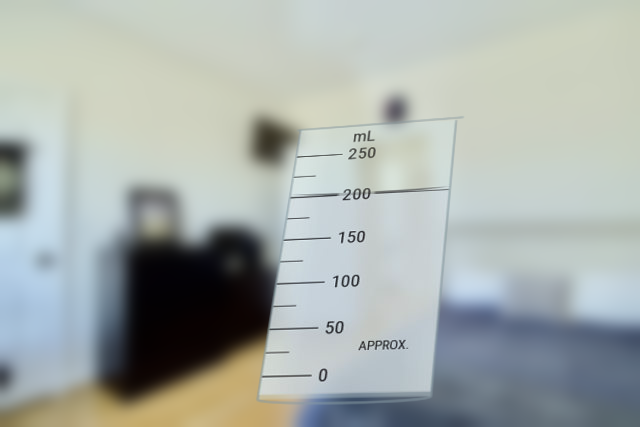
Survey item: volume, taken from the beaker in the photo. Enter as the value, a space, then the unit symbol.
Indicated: 200 mL
